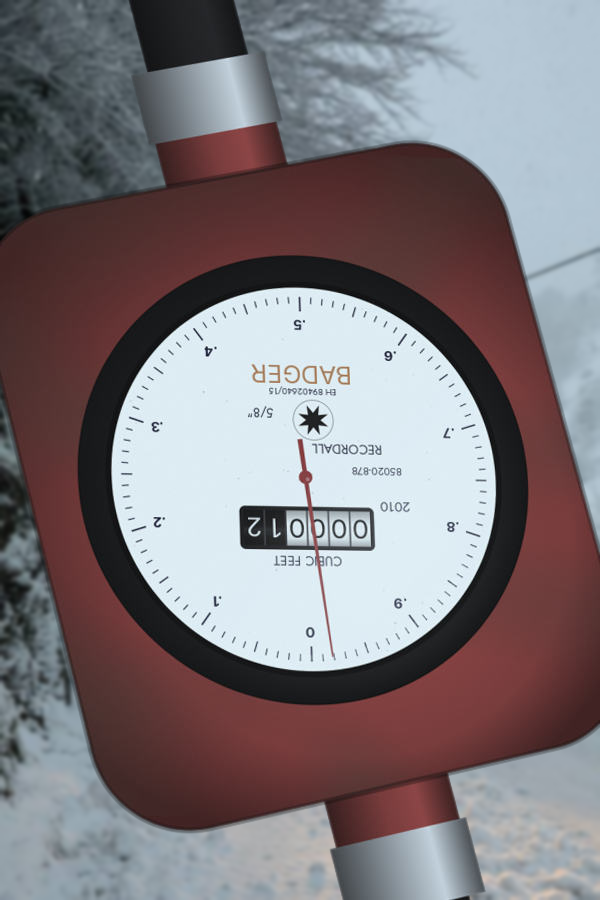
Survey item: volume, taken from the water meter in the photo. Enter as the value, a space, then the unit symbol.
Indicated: 11.98 ft³
